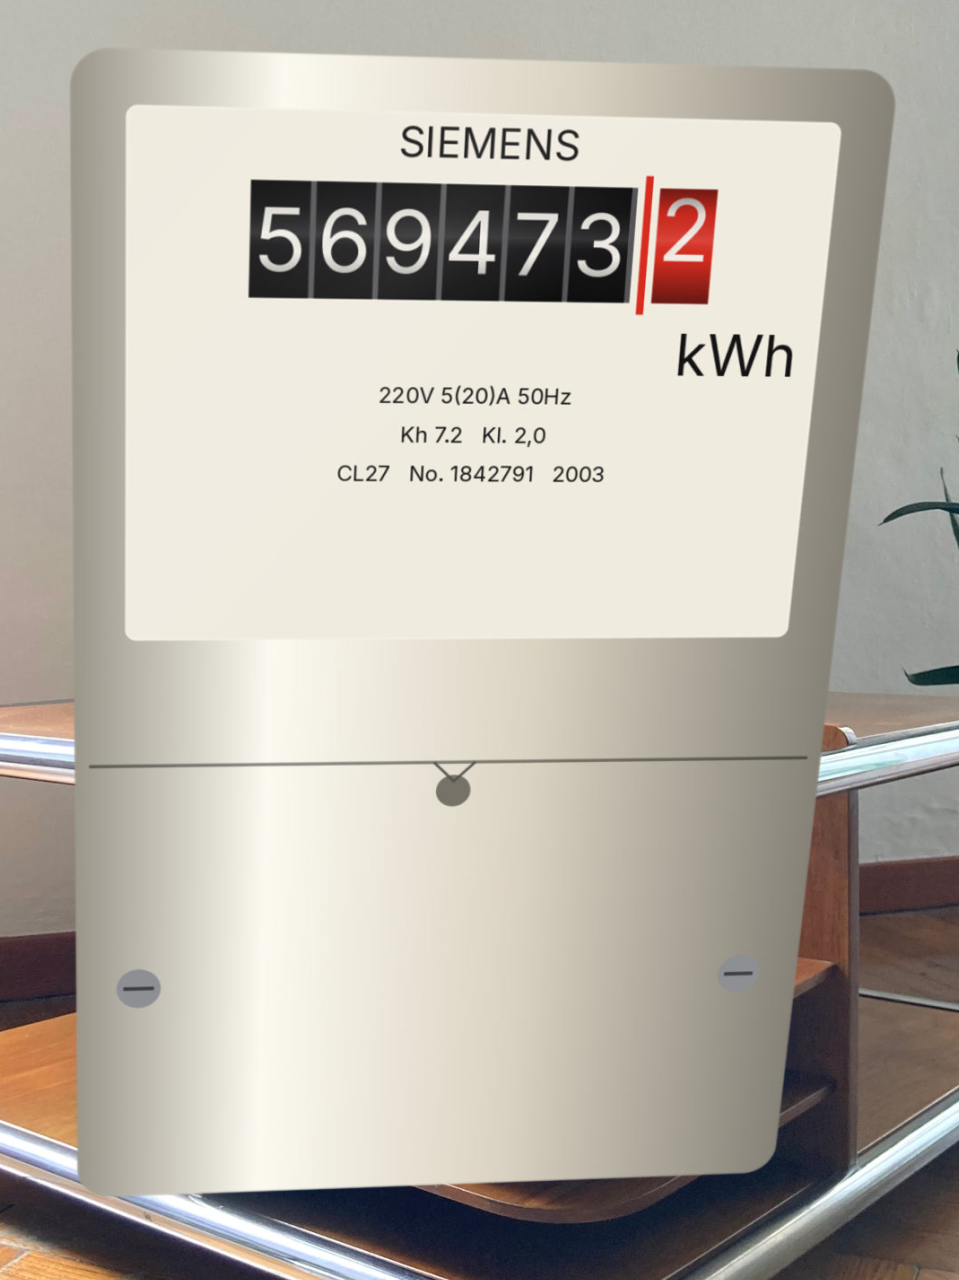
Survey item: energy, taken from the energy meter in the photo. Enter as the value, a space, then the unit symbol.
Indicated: 569473.2 kWh
